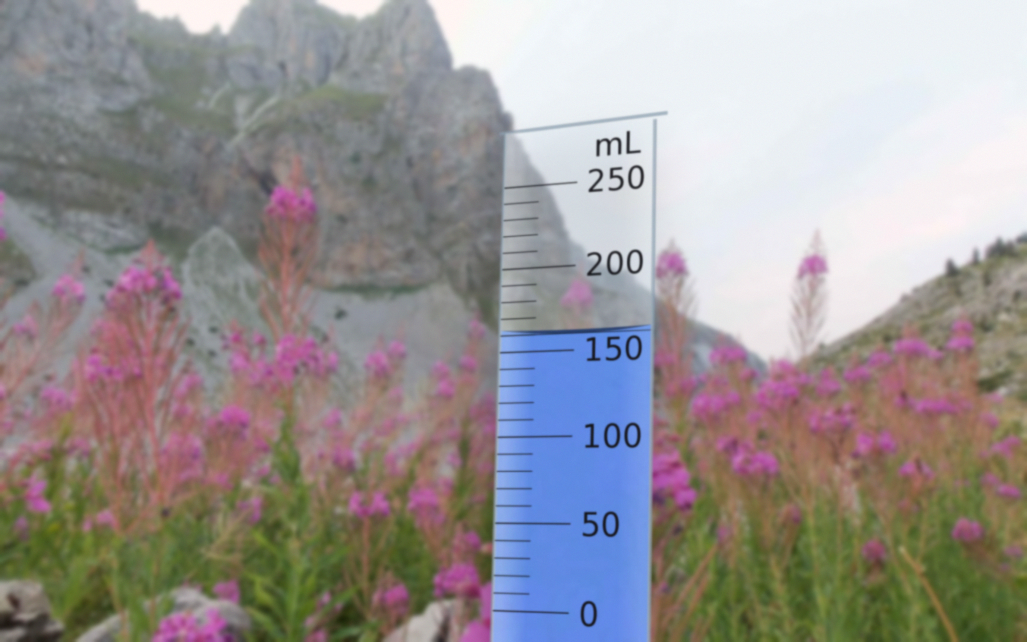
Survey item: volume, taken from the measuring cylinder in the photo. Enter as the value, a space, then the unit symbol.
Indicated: 160 mL
